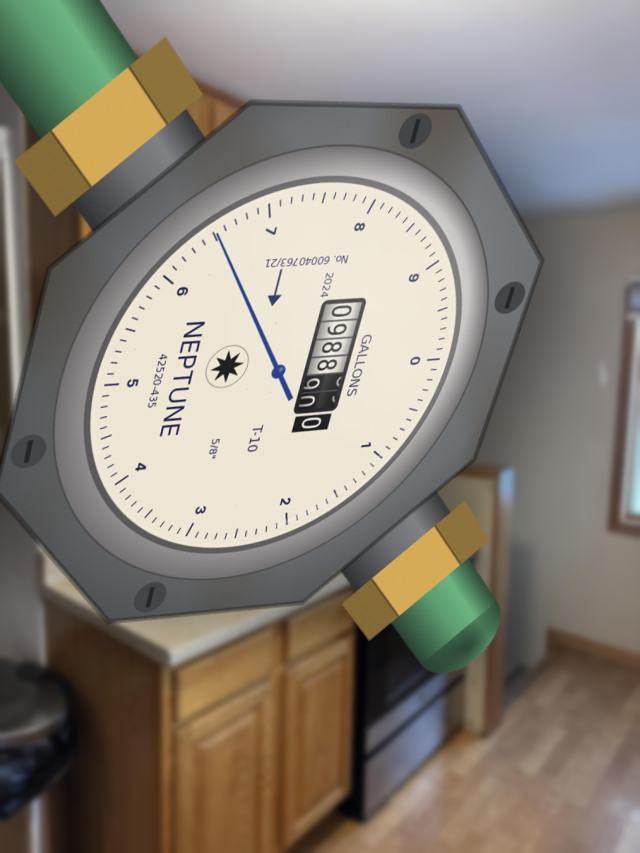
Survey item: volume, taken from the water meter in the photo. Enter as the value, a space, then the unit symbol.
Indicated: 988896.5 gal
